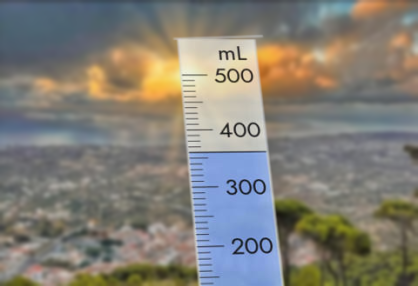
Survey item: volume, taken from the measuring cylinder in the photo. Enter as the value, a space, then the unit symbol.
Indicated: 360 mL
